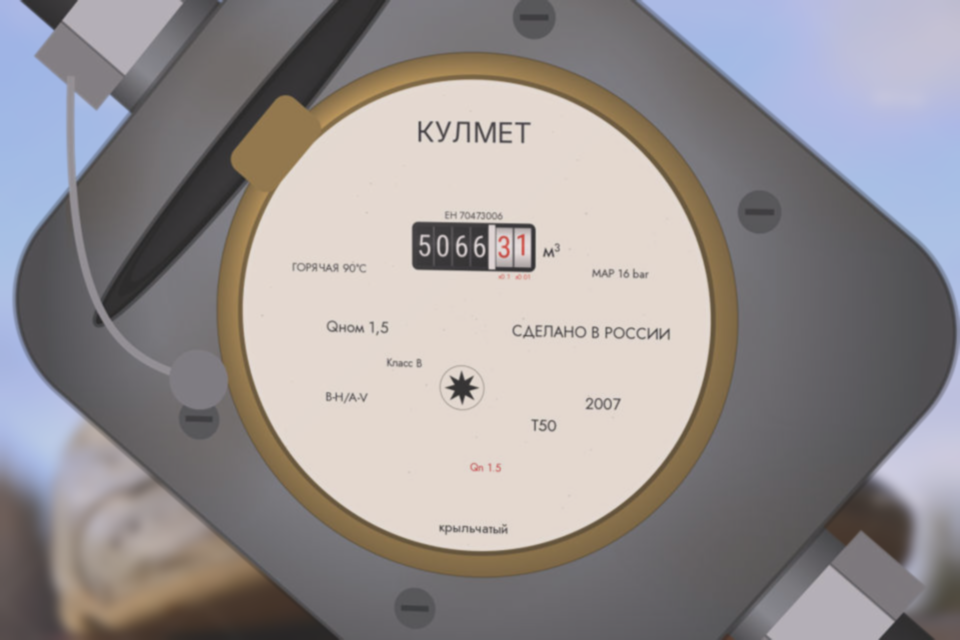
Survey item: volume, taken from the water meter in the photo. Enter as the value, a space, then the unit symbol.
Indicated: 5066.31 m³
